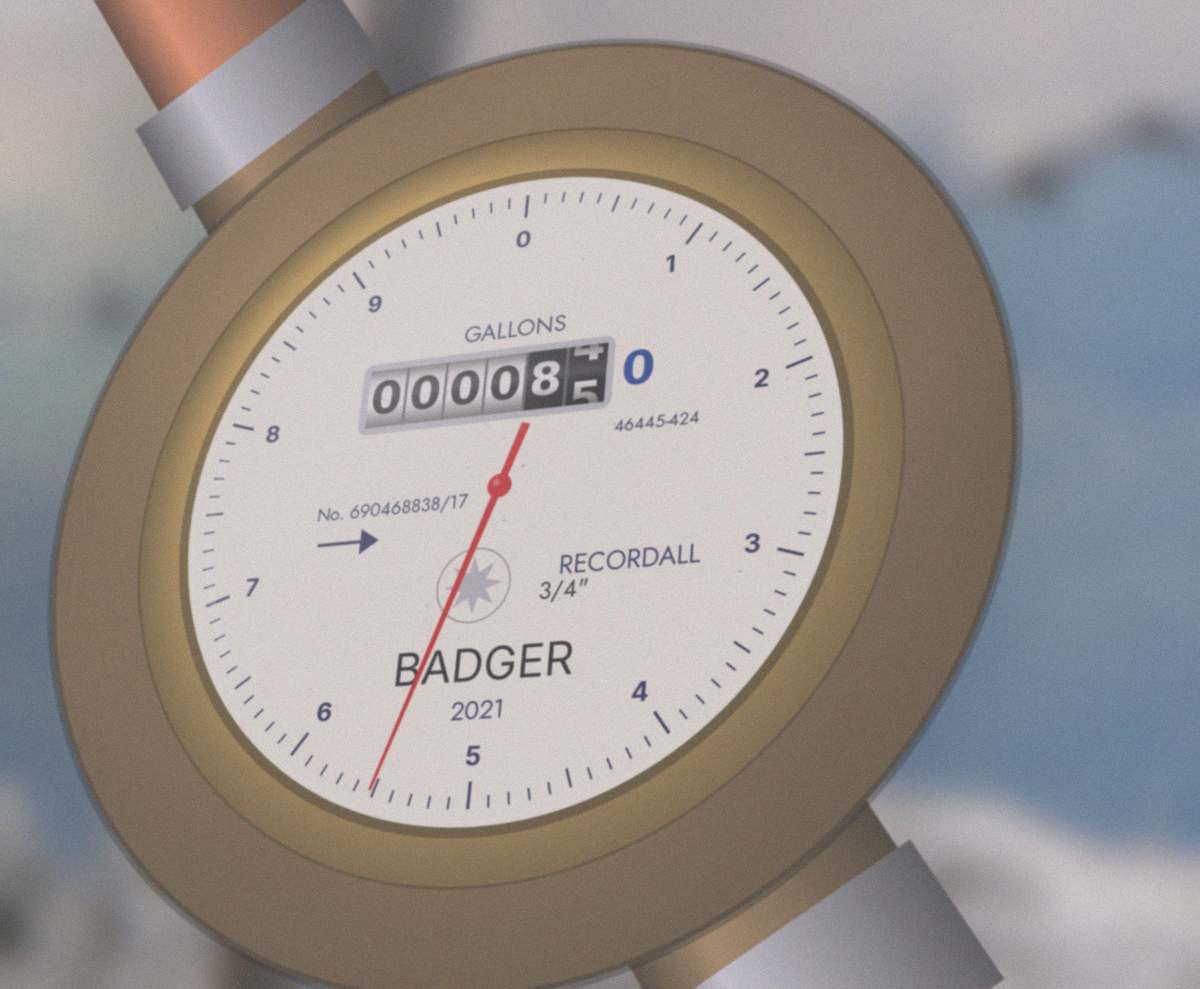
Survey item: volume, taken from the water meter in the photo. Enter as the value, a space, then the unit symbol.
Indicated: 845.5 gal
